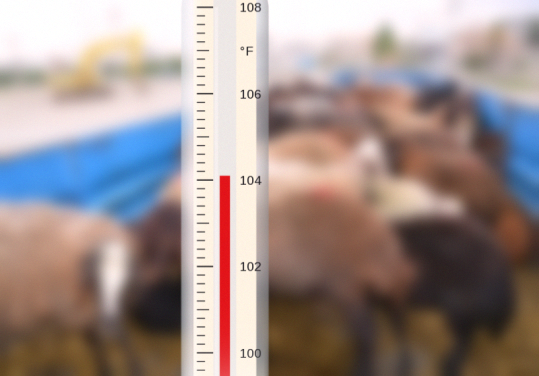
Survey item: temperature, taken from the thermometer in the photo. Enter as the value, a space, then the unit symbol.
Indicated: 104.1 °F
